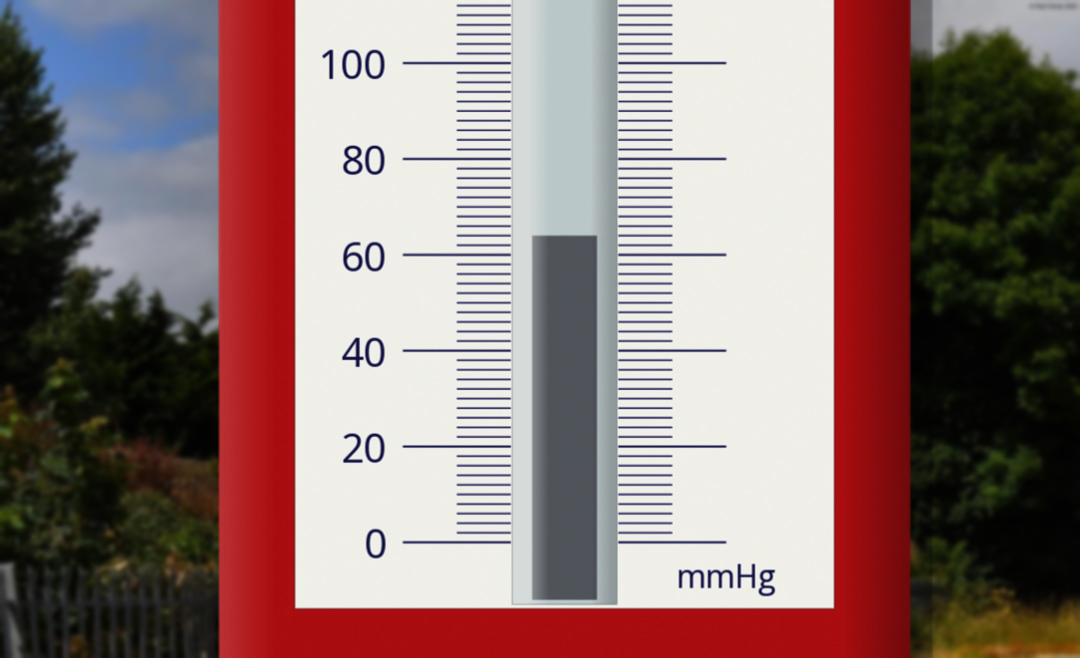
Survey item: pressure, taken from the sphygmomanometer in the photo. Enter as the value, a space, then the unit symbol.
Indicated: 64 mmHg
